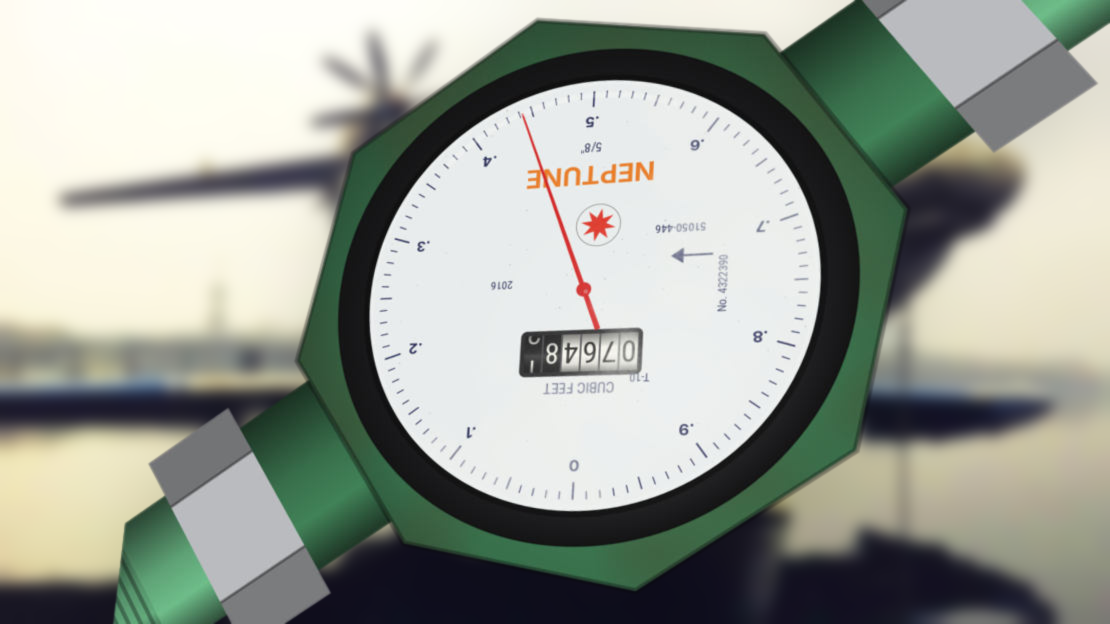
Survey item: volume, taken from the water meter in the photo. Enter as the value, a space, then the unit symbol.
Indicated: 76481.44 ft³
